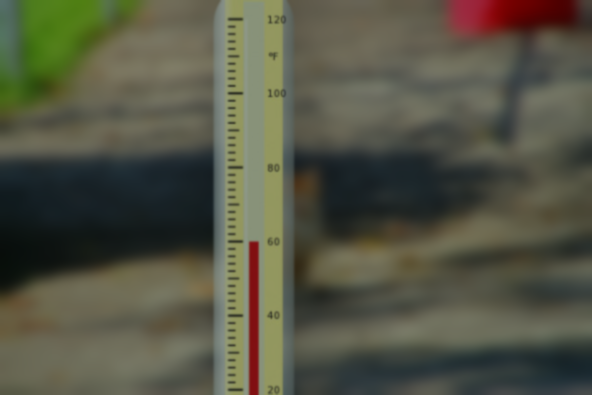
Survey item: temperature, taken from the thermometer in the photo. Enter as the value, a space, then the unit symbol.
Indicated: 60 °F
